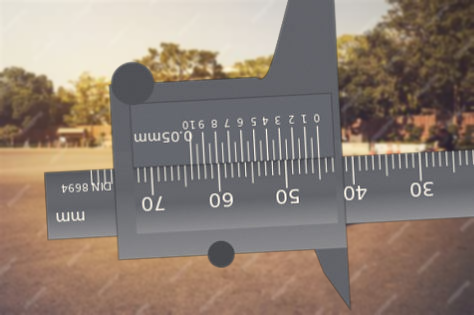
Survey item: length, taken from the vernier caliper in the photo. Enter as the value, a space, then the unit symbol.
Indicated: 45.0 mm
